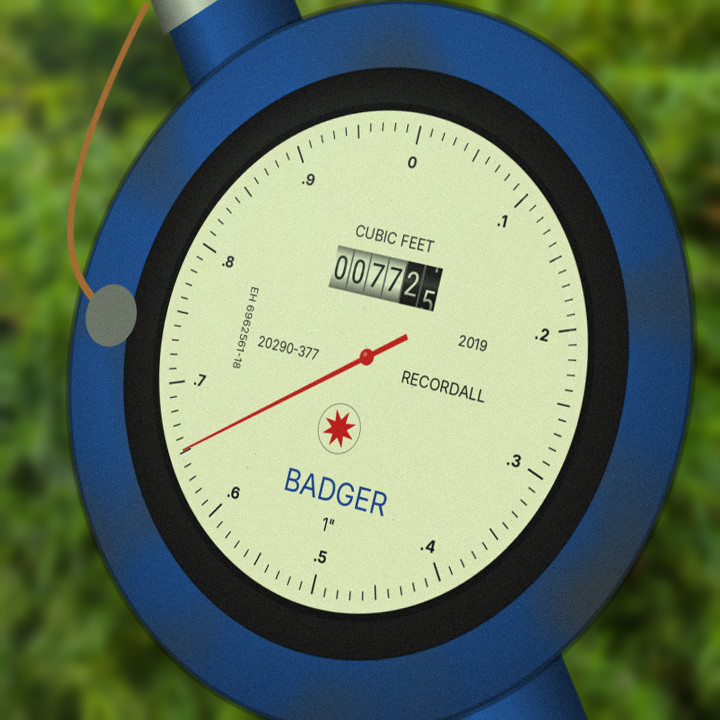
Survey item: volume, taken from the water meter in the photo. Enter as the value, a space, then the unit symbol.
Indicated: 7724.65 ft³
